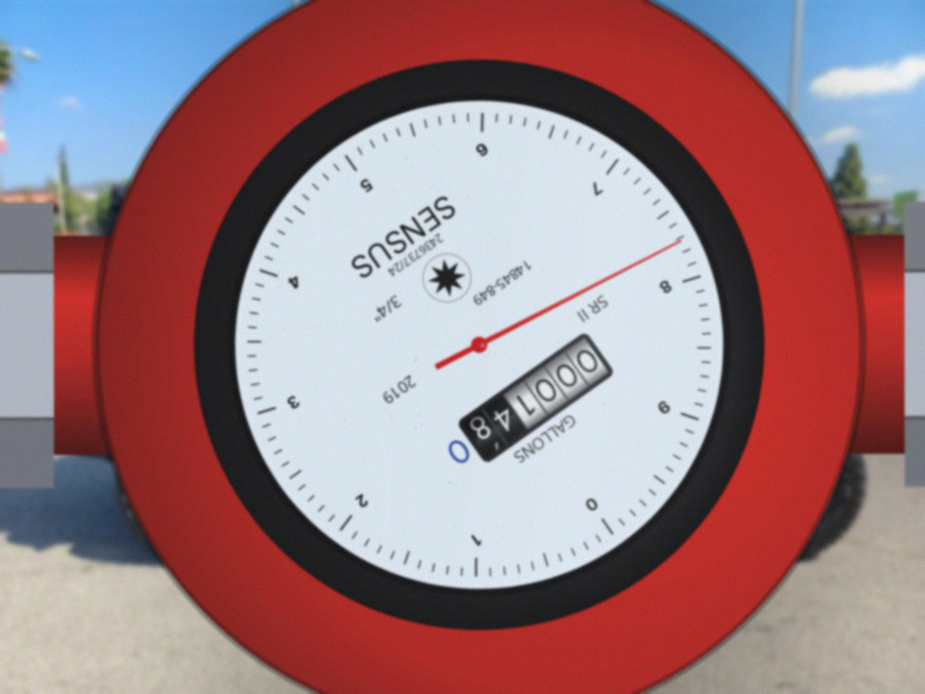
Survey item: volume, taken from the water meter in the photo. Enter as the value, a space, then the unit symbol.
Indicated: 1477.7 gal
